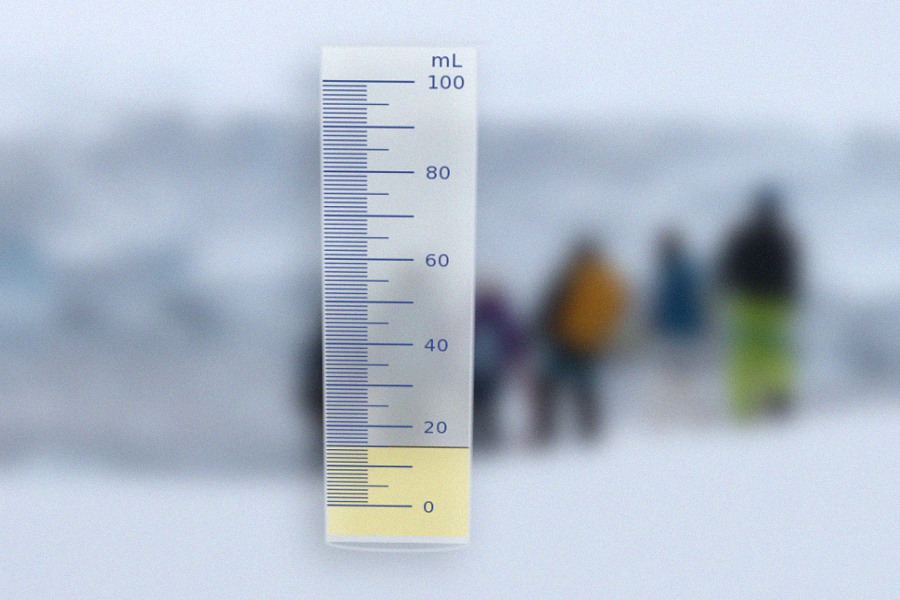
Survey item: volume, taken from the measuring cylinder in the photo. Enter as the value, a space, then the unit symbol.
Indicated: 15 mL
